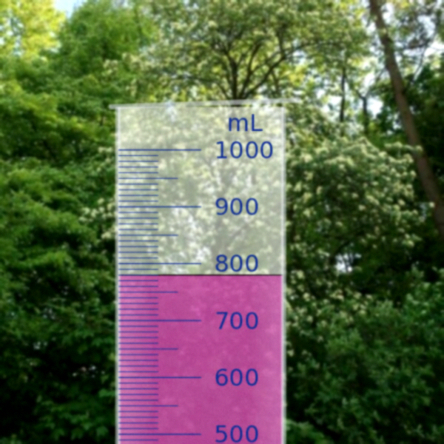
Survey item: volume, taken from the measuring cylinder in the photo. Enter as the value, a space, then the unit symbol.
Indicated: 780 mL
